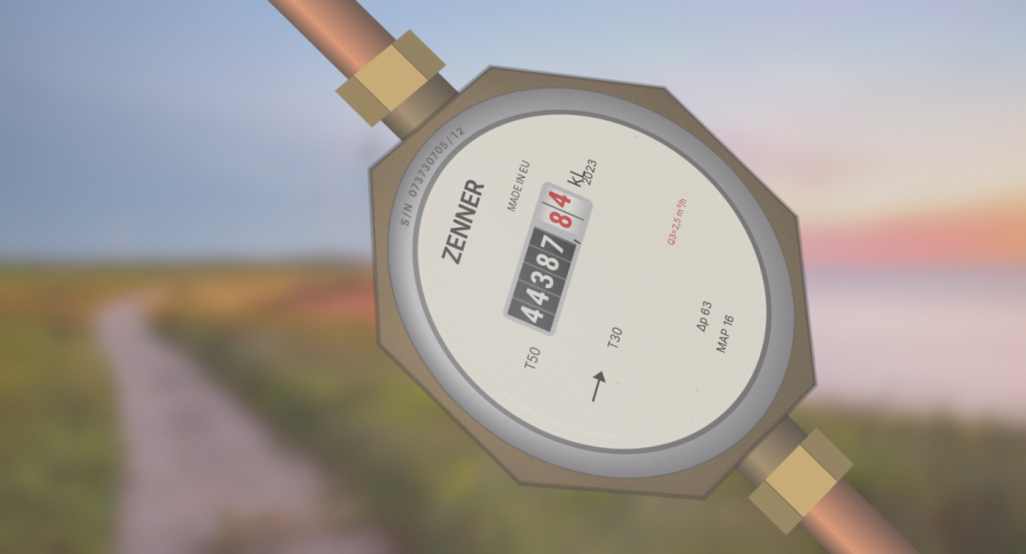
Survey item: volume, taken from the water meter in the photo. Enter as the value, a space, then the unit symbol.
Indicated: 44387.84 kL
